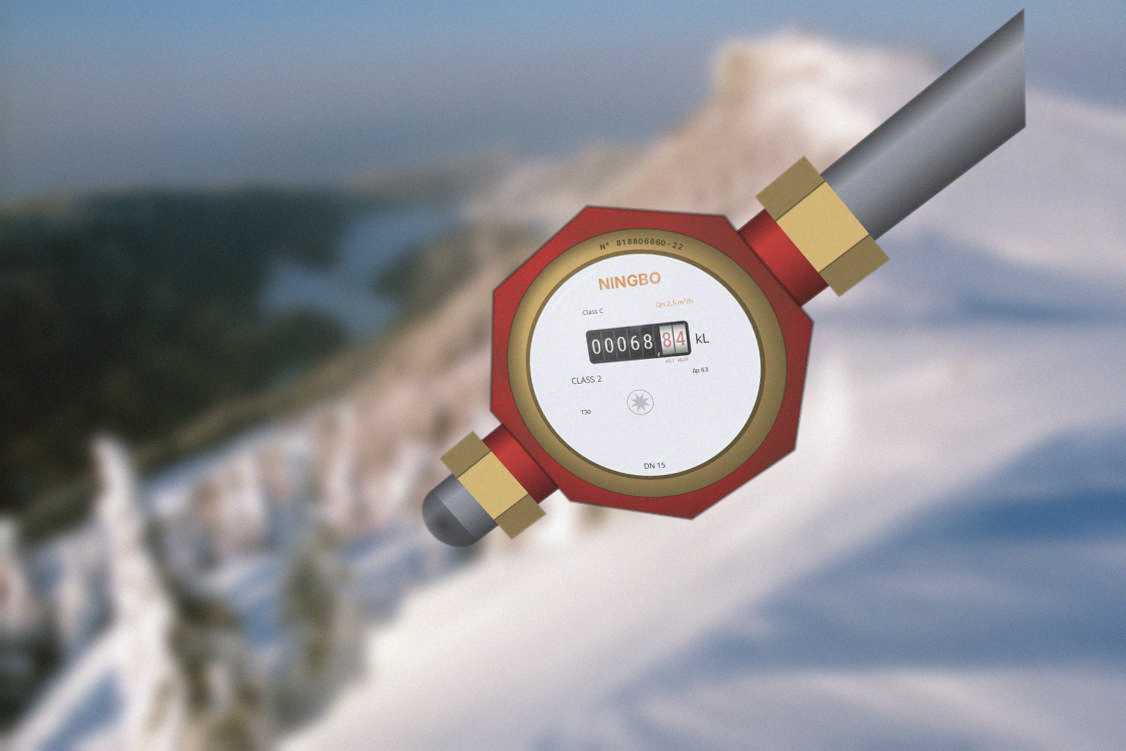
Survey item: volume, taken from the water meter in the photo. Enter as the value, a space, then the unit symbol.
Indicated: 68.84 kL
